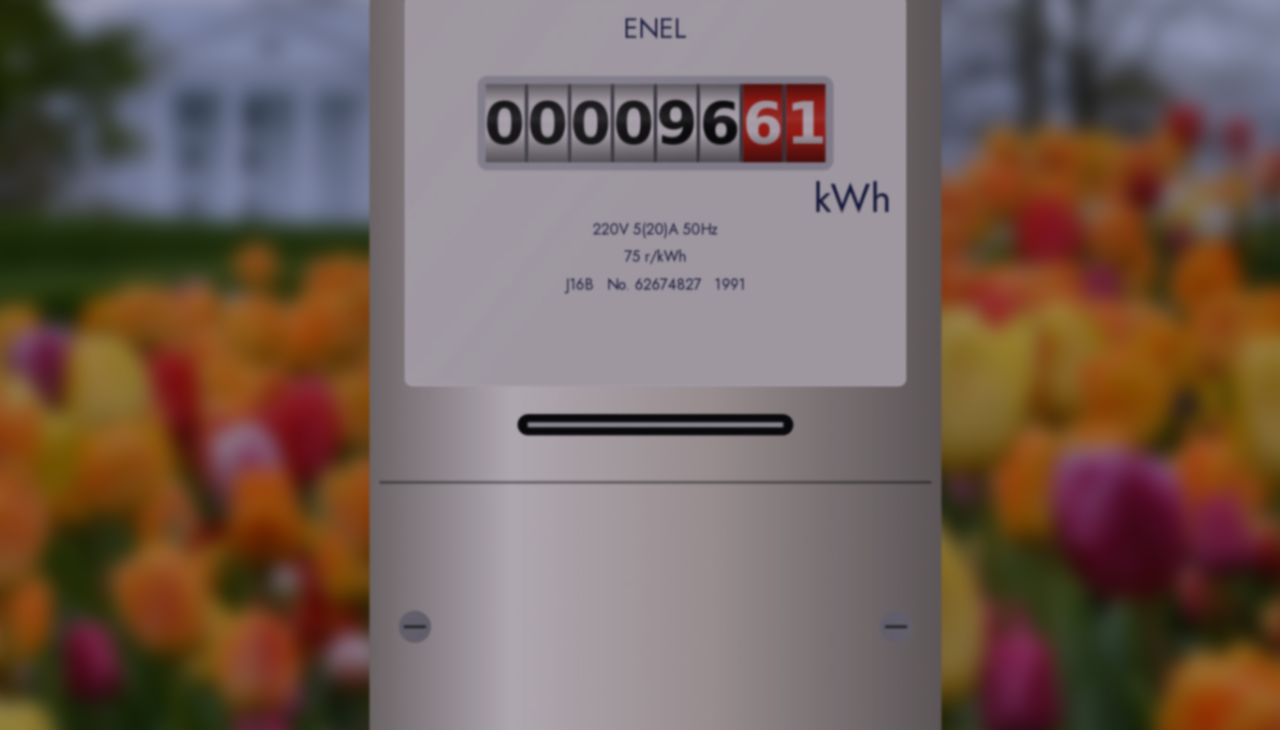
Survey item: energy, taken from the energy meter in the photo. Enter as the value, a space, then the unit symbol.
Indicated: 96.61 kWh
